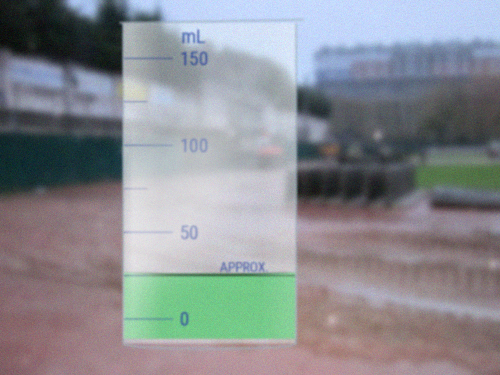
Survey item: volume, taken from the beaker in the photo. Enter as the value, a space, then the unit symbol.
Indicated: 25 mL
